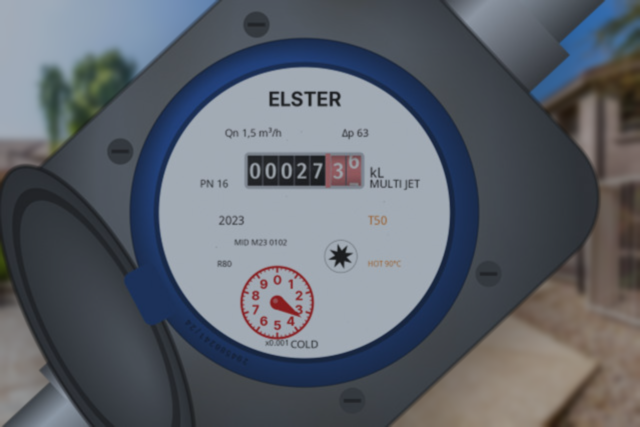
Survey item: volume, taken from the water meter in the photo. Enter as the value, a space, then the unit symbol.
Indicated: 27.363 kL
